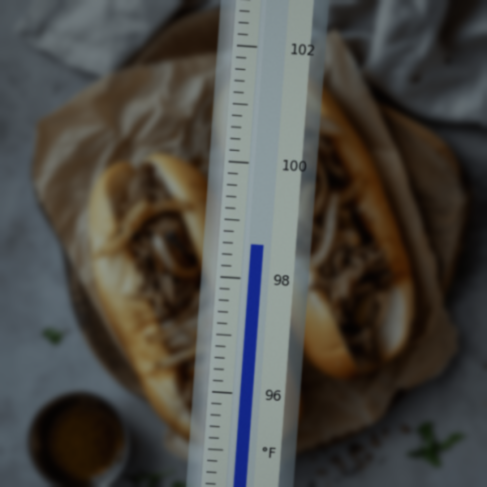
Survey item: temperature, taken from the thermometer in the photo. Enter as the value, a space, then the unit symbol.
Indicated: 98.6 °F
